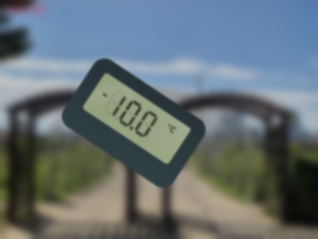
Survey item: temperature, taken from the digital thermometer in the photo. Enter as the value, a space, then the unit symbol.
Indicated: -10.0 °C
